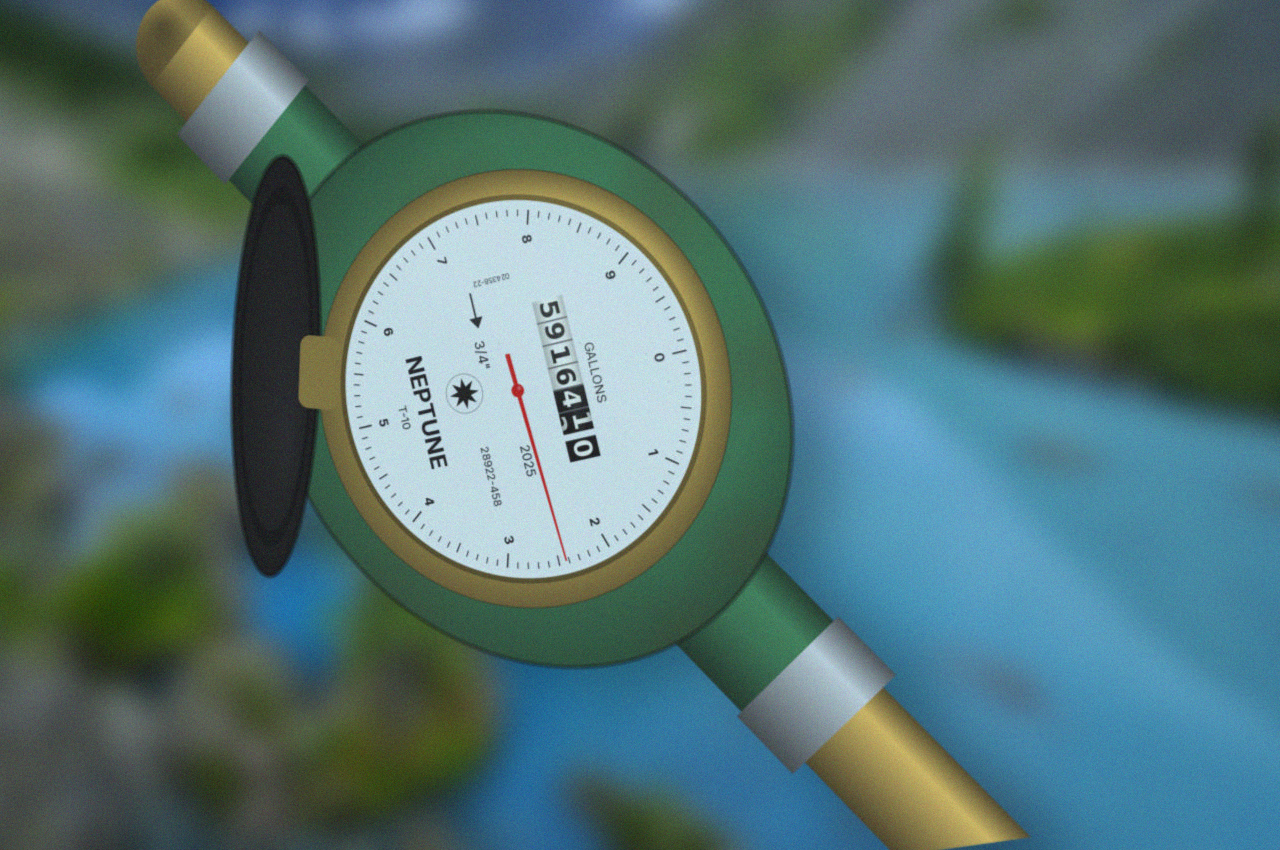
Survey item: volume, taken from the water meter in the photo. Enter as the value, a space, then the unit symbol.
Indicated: 5916412.4 gal
